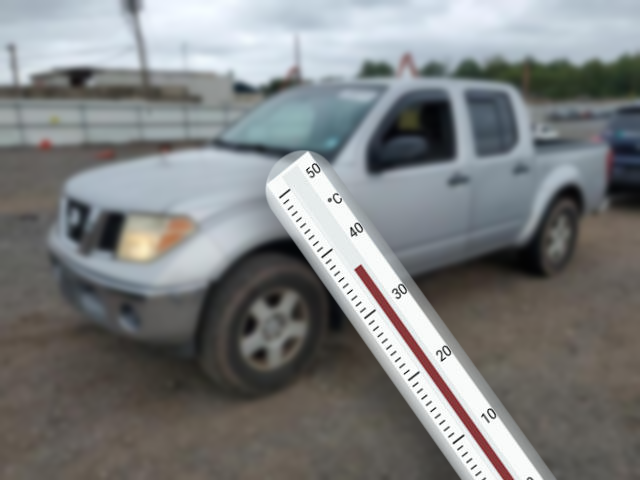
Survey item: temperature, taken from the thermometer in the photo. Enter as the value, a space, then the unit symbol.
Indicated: 36 °C
